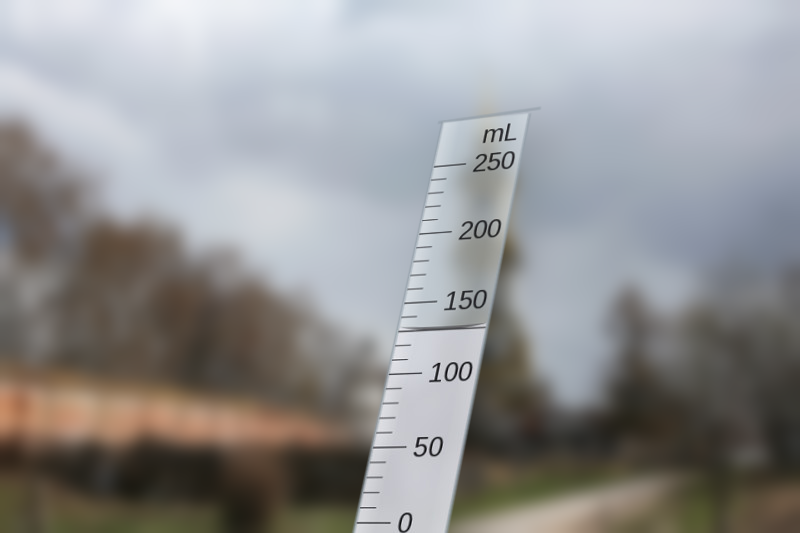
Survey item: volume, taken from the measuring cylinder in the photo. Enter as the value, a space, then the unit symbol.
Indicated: 130 mL
